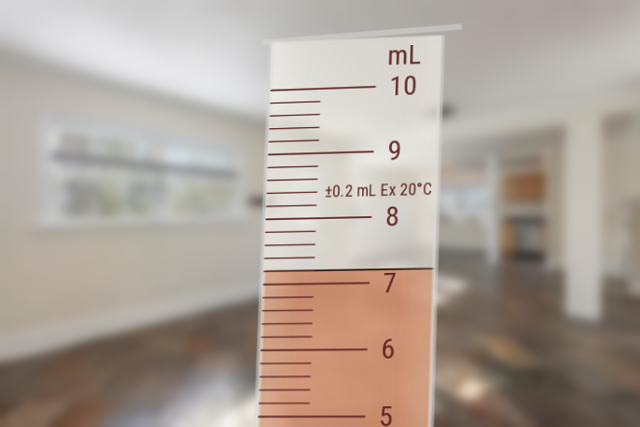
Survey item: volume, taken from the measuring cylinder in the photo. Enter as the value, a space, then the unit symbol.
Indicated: 7.2 mL
